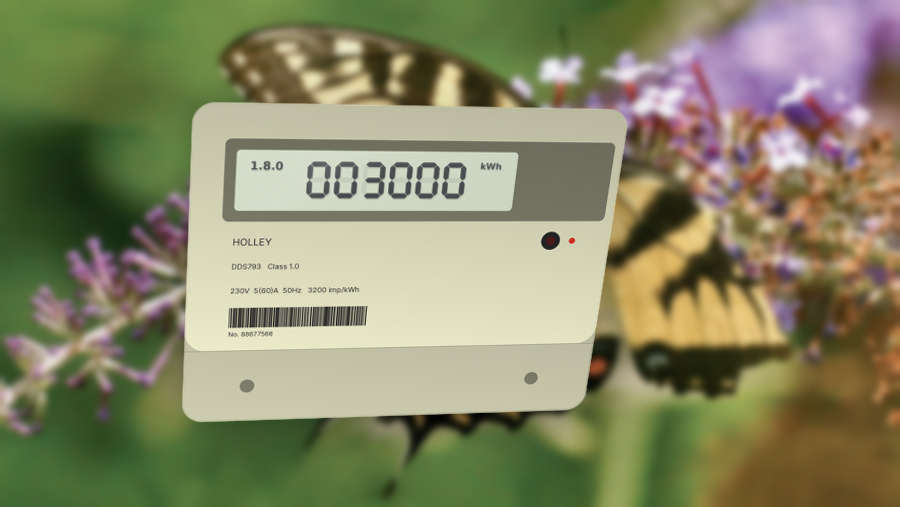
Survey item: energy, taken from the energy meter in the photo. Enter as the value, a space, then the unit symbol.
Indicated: 3000 kWh
